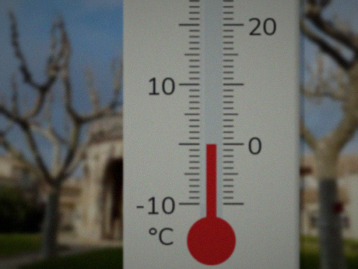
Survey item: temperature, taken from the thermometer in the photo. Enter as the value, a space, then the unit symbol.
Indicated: 0 °C
